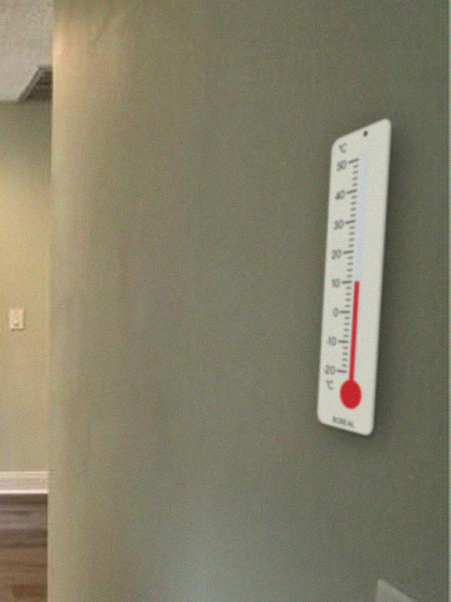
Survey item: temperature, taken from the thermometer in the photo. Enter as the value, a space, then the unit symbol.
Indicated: 10 °C
